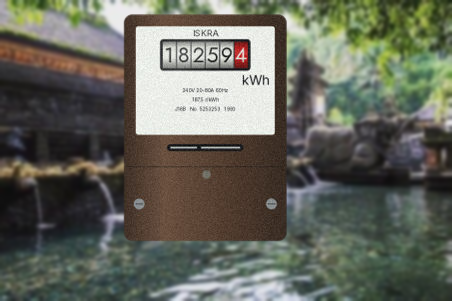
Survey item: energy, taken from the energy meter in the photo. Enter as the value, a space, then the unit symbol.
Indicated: 18259.4 kWh
